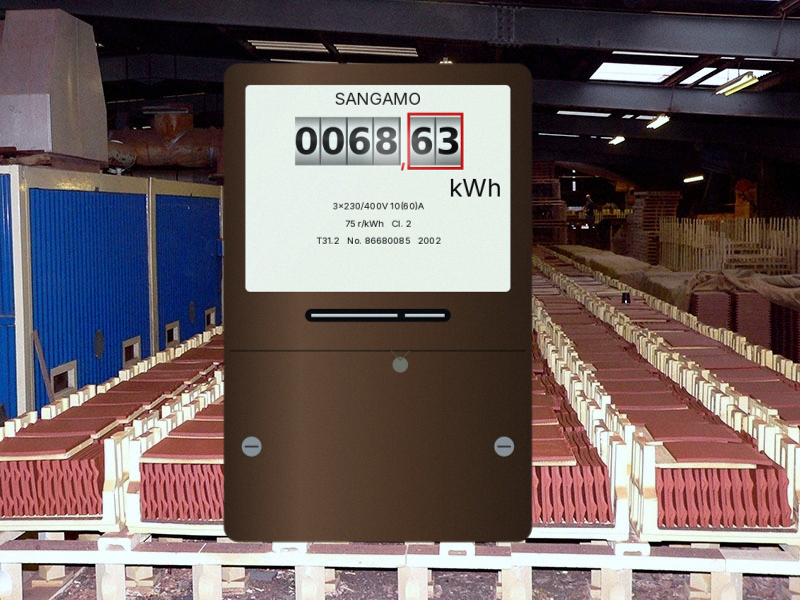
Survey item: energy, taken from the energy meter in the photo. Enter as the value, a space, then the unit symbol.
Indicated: 68.63 kWh
